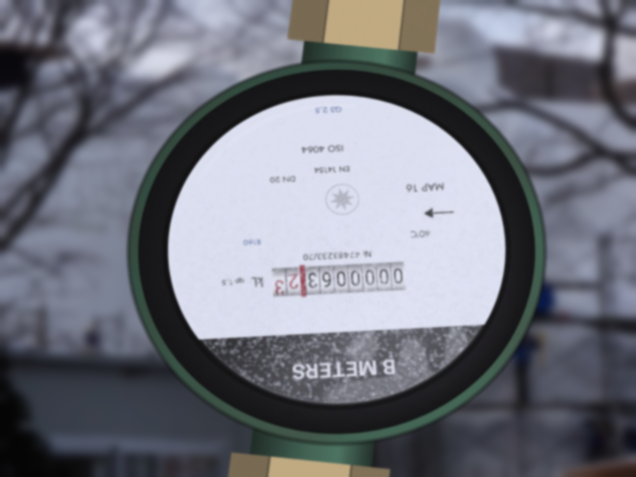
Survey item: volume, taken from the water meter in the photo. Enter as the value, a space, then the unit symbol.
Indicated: 63.23 kL
